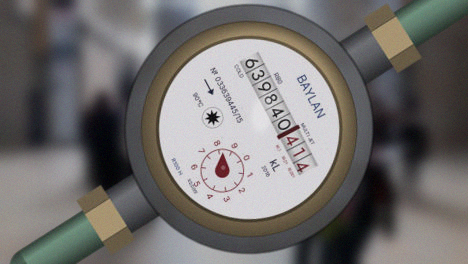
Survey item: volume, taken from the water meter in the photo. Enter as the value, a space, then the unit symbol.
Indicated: 639840.4138 kL
